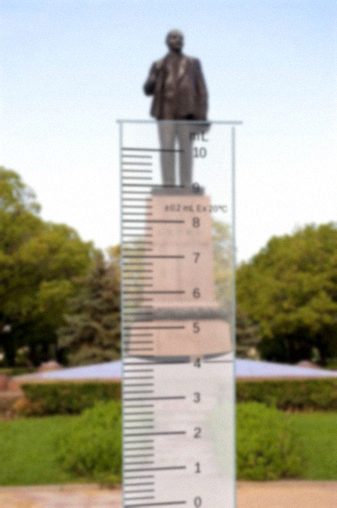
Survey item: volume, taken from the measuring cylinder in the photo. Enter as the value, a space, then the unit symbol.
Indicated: 4 mL
